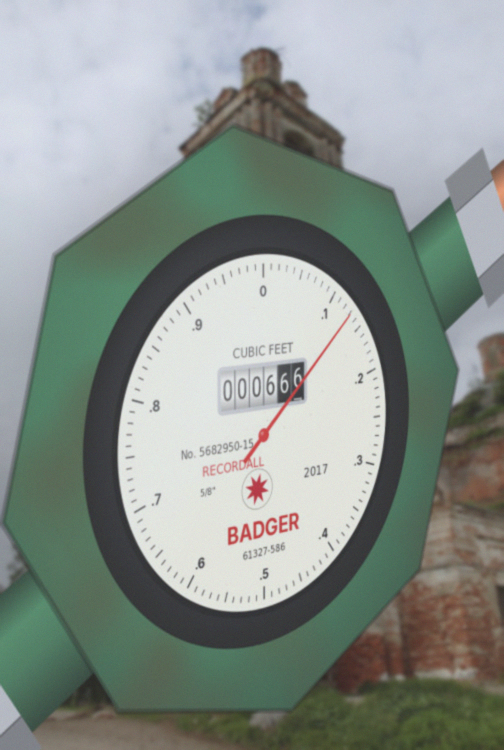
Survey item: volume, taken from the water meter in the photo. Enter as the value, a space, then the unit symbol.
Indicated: 666.13 ft³
